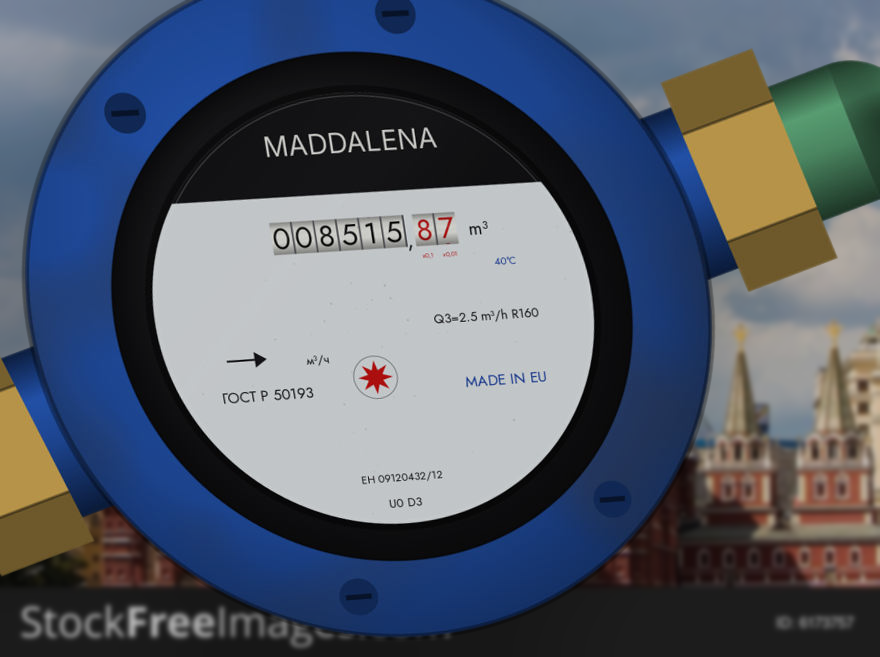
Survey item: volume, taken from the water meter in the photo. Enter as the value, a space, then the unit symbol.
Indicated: 8515.87 m³
